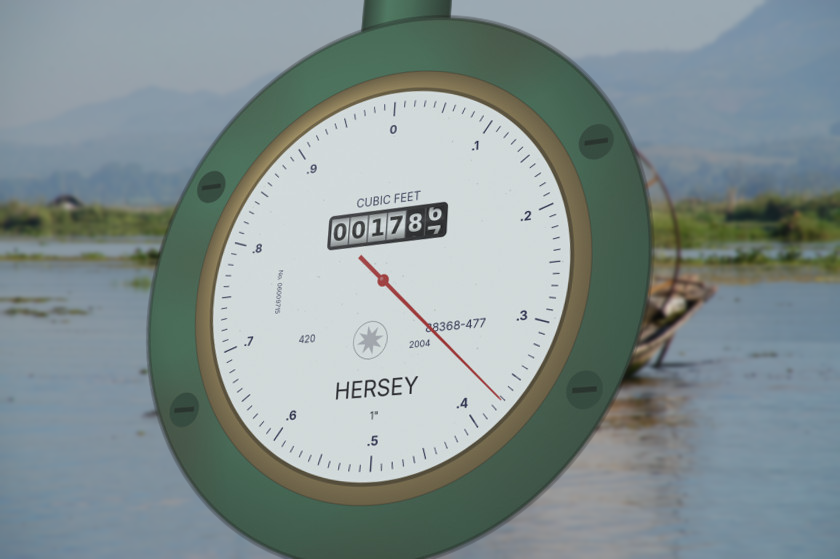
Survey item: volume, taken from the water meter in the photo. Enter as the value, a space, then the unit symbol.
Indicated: 1786.37 ft³
